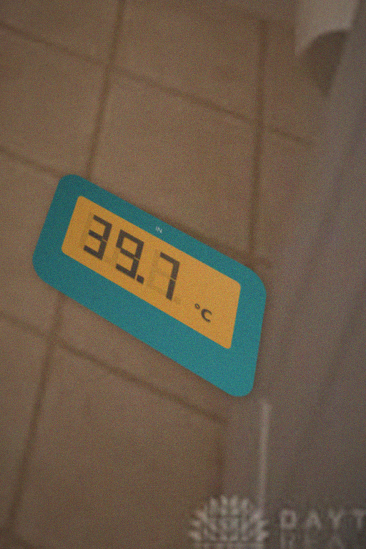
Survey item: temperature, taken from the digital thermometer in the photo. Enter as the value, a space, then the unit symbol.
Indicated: 39.7 °C
